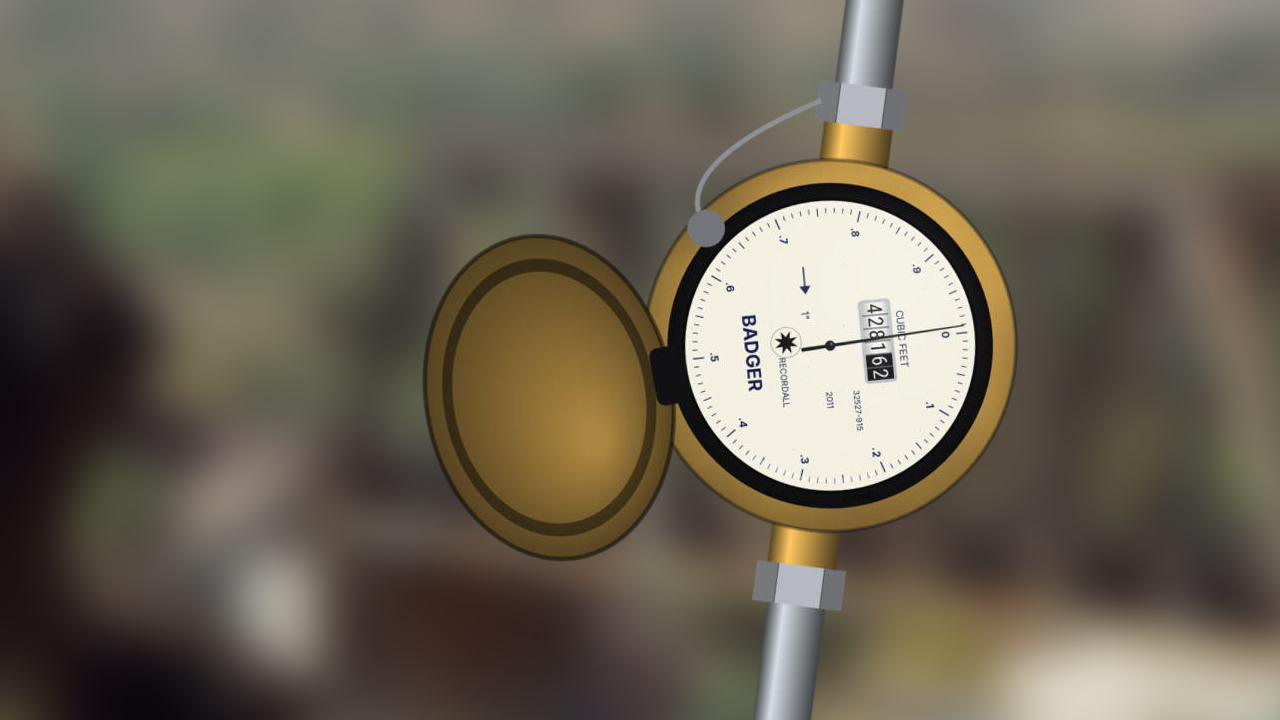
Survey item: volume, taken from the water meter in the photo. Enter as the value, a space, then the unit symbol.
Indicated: 428161.99 ft³
